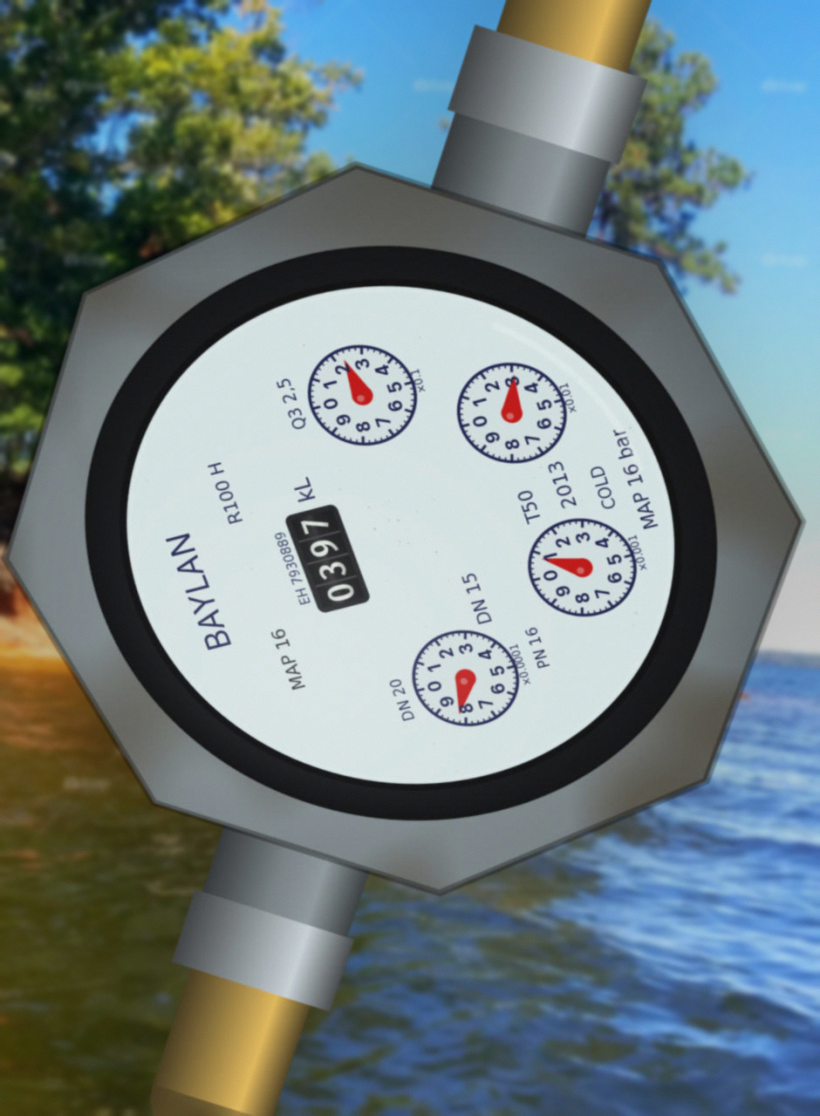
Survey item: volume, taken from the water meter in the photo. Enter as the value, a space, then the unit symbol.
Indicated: 397.2308 kL
